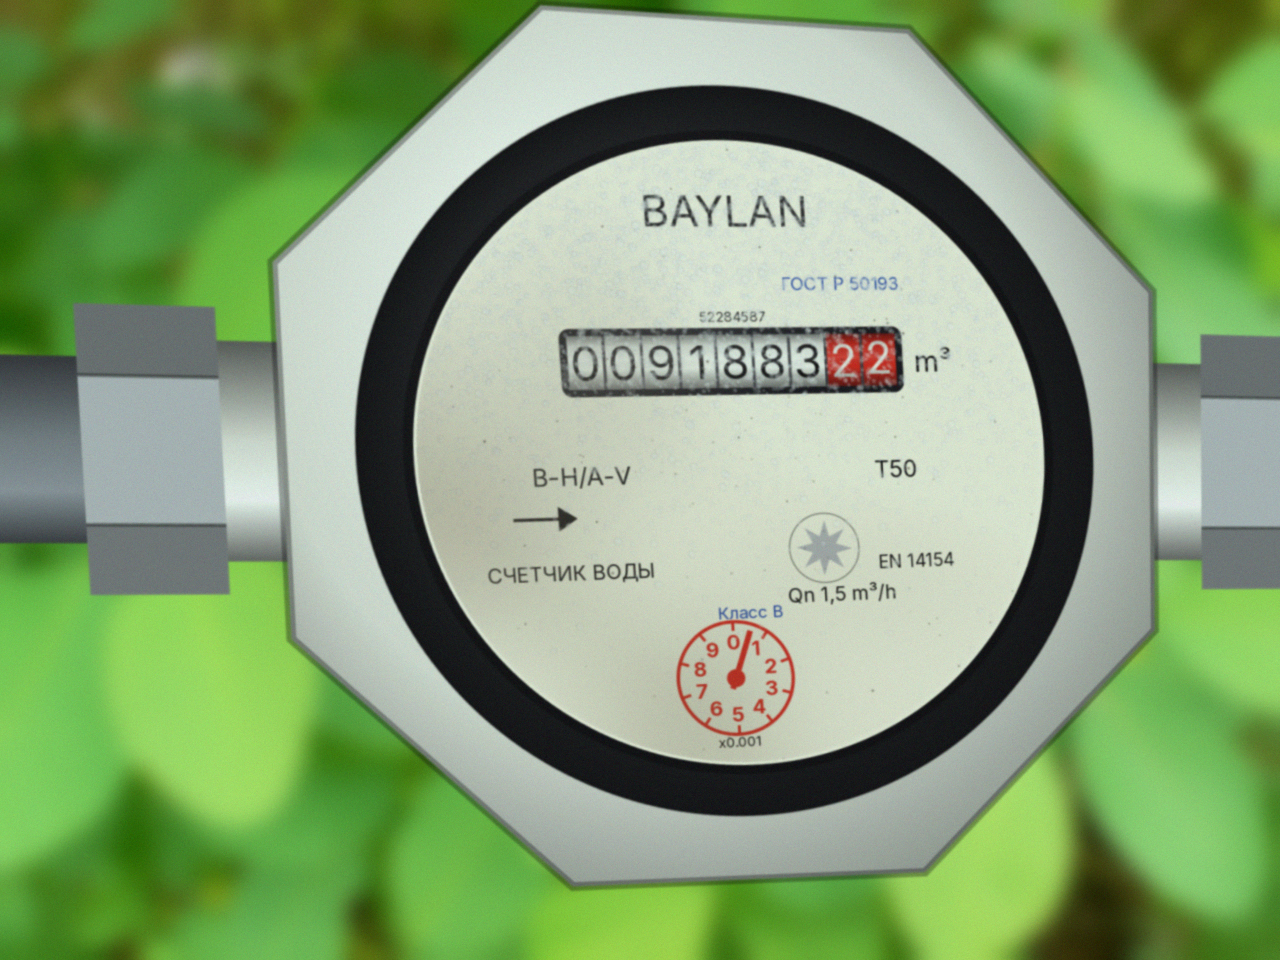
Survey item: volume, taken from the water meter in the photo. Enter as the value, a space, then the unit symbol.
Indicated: 91883.220 m³
